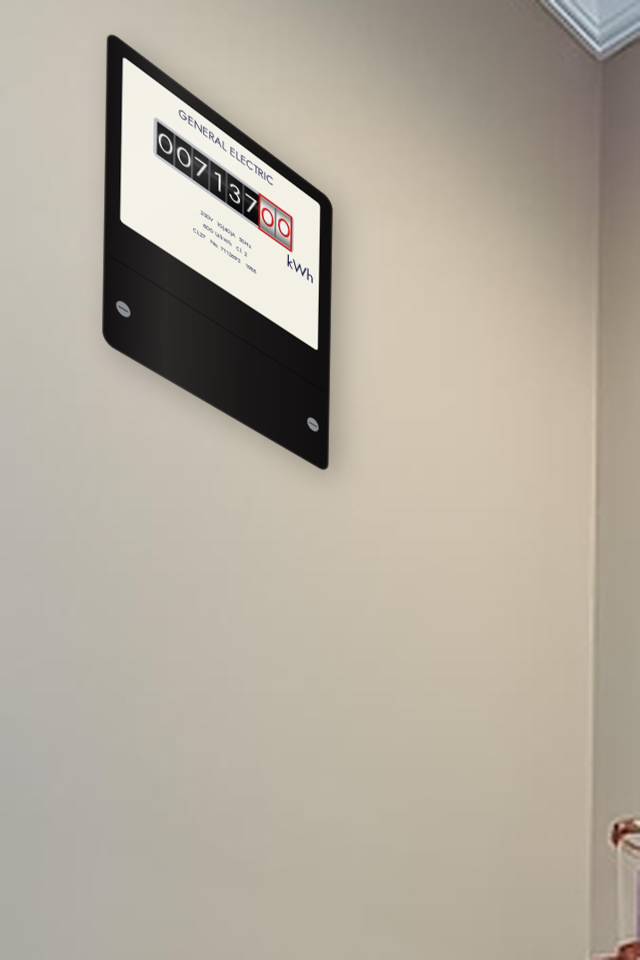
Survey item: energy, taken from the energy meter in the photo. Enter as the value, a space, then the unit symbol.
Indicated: 7137.00 kWh
